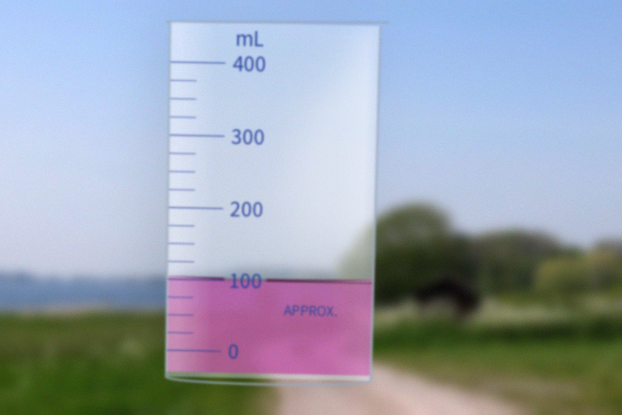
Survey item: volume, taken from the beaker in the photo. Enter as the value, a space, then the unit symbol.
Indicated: 100 mL
